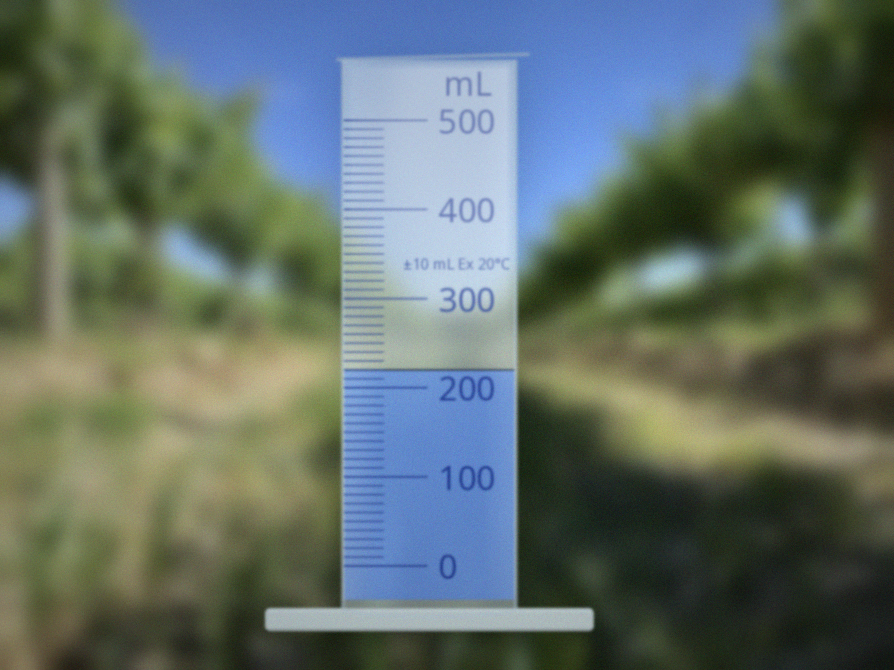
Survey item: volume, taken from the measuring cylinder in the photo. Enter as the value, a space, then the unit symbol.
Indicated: 220 mL
